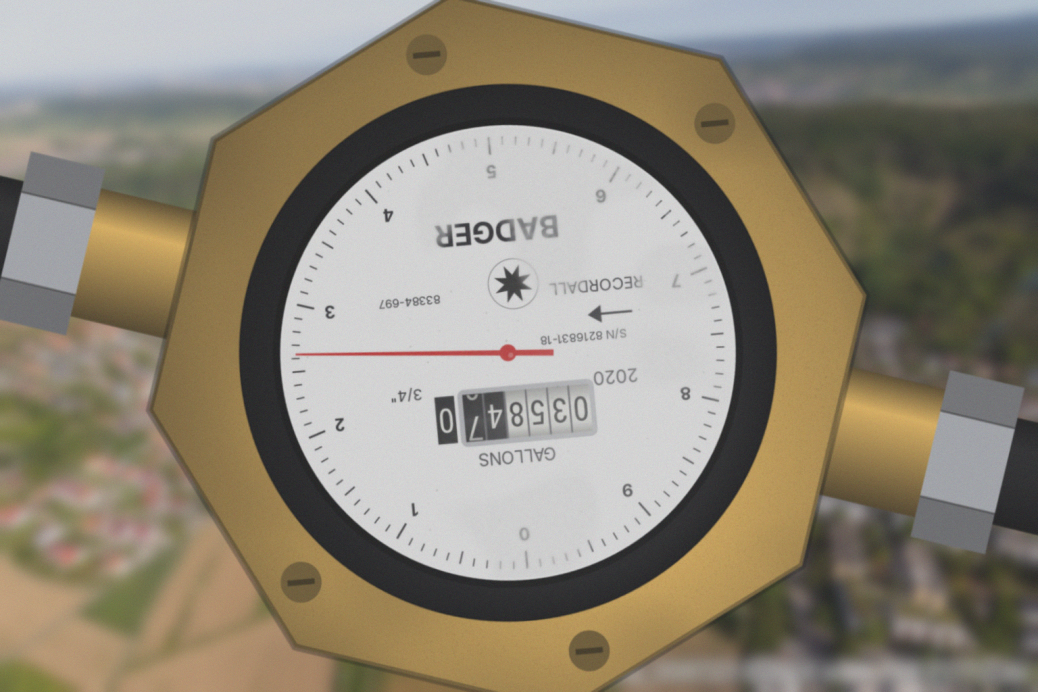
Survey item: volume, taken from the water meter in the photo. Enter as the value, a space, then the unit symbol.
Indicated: 358472.6 gal
